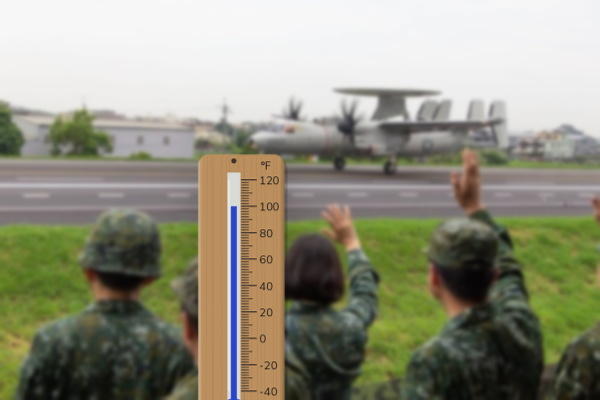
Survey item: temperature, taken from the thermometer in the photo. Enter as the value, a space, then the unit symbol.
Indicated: 100 °F
